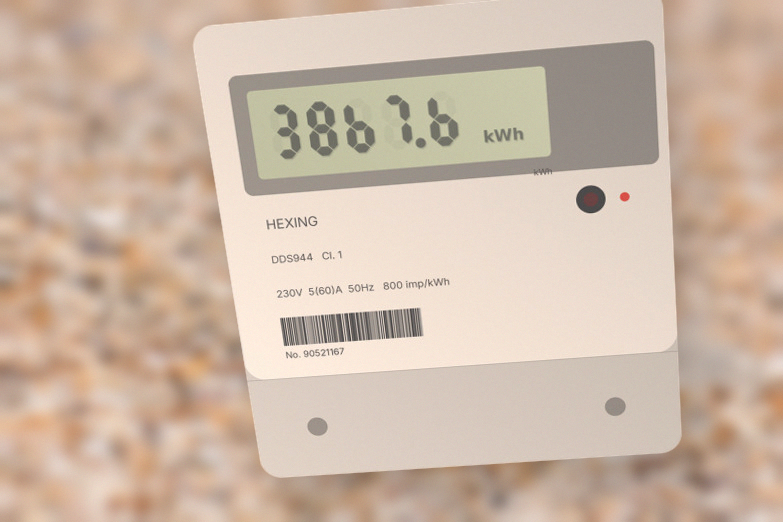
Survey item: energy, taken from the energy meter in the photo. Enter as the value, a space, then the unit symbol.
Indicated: 3867.6 kWh
